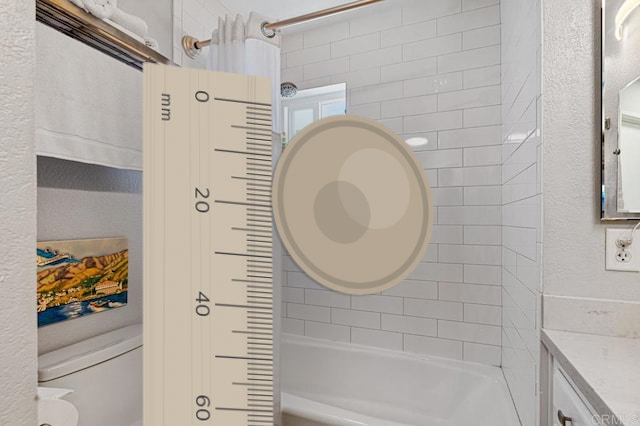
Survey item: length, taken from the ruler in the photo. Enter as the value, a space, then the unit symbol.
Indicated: 36 mm
